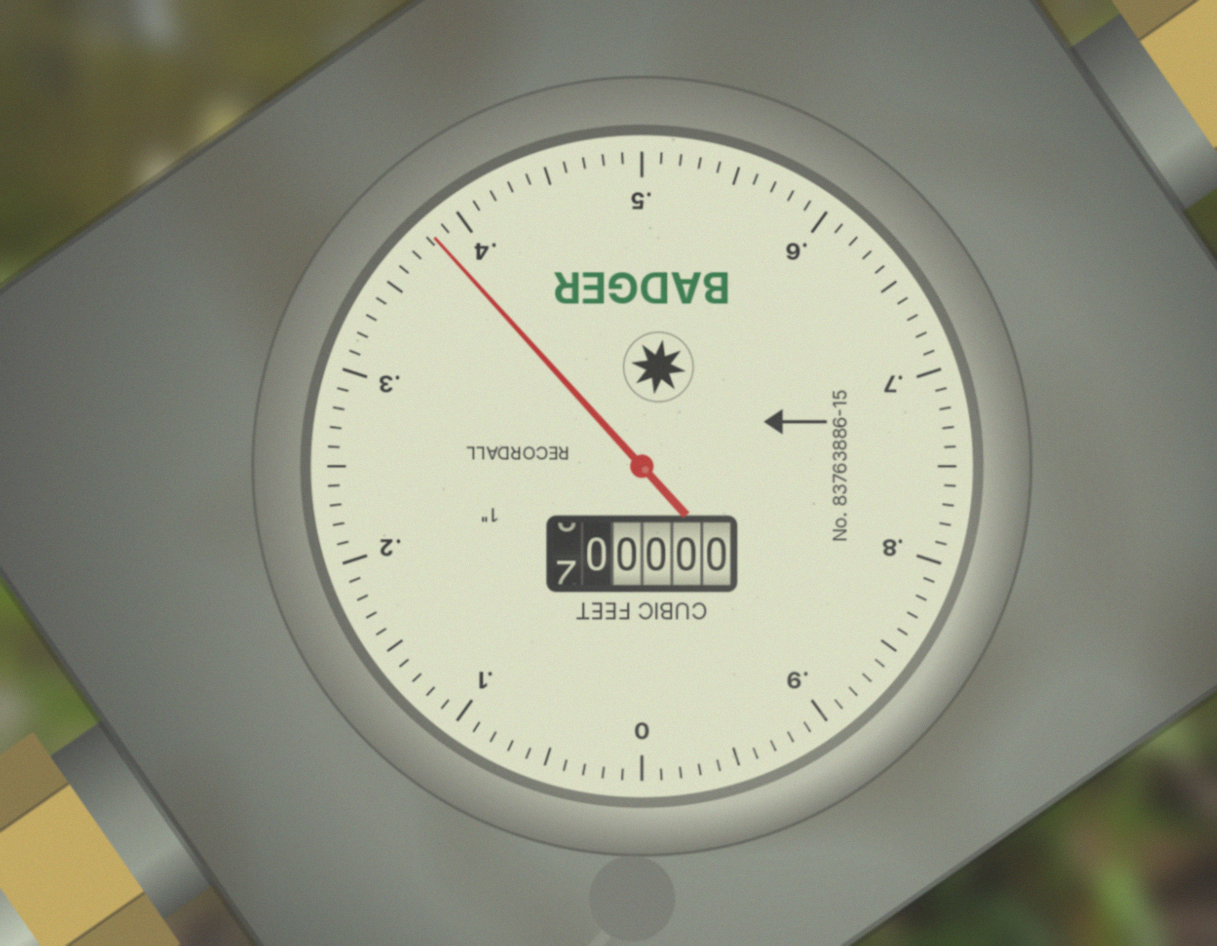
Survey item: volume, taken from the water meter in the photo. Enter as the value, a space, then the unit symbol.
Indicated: 2.38 ft³
